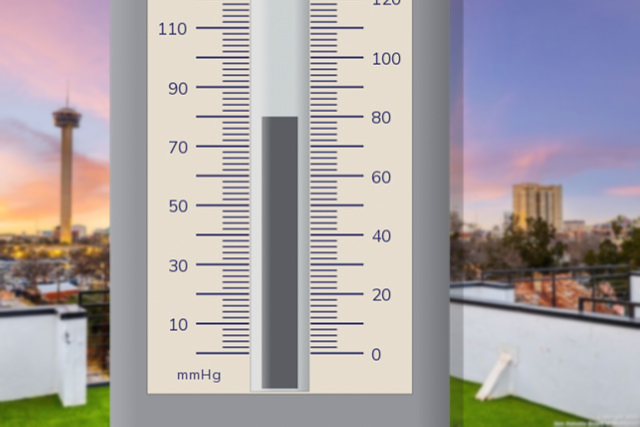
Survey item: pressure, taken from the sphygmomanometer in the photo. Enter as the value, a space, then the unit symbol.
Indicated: 80 mmHg
